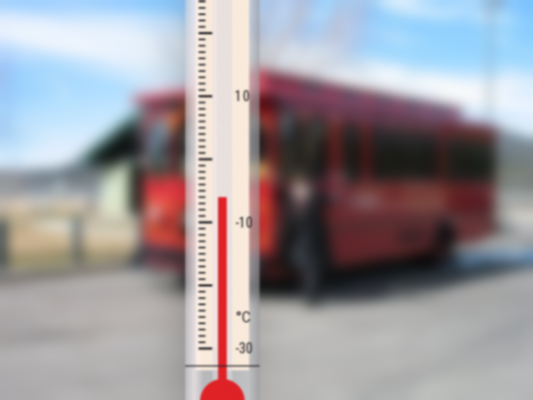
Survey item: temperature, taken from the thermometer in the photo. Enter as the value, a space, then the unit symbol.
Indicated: -6 °C
